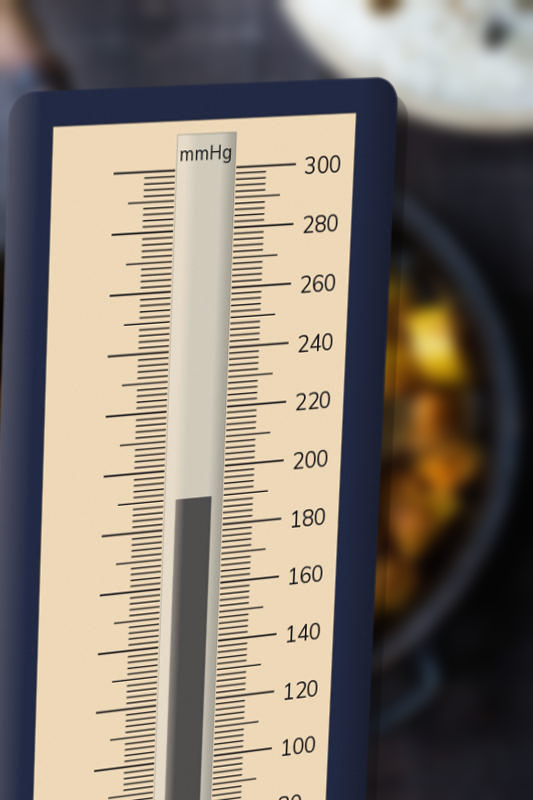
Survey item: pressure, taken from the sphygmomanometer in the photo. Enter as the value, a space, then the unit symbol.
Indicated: 190 mmHg
